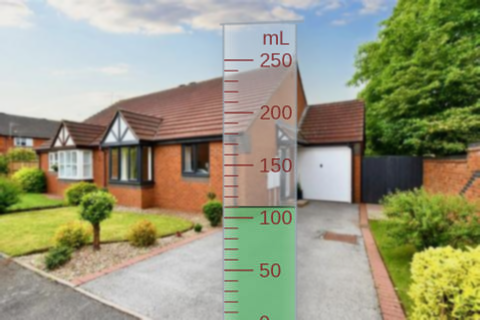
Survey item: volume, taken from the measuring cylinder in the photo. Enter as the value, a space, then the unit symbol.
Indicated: 110 mL
